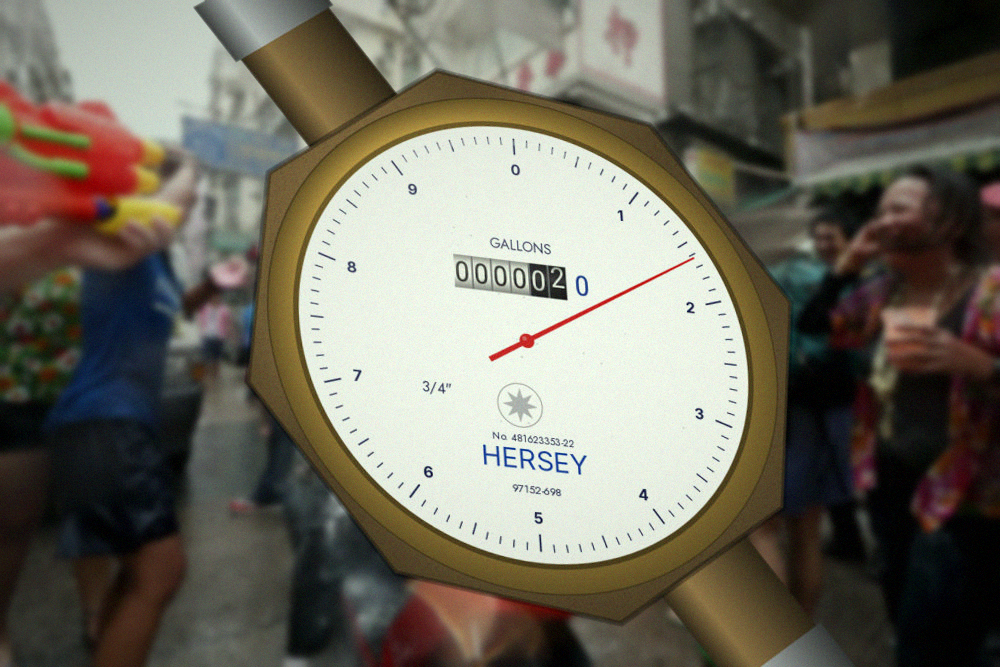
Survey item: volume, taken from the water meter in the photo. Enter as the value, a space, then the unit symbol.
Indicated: 21.6 gal
